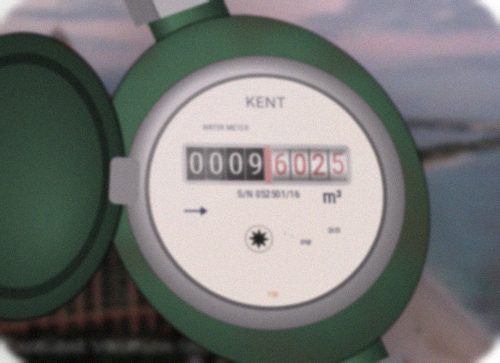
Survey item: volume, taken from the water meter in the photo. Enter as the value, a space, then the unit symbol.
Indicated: 9.6025 m³
